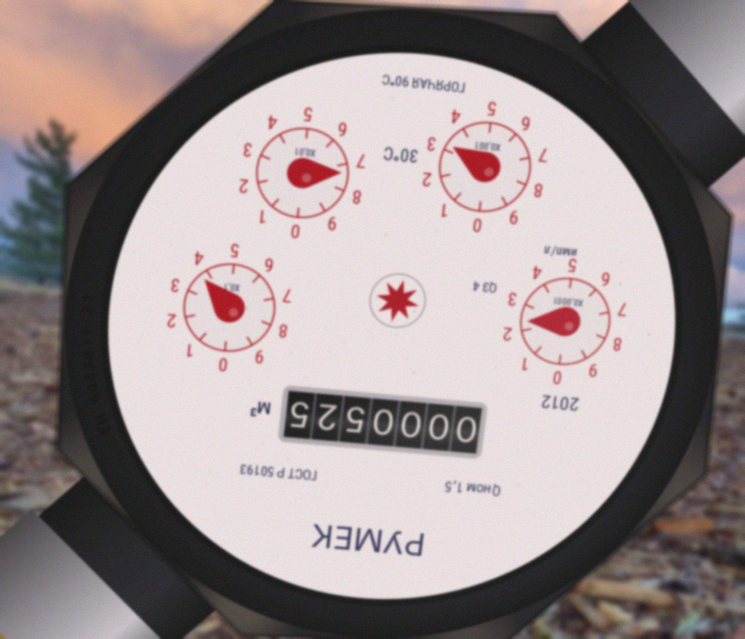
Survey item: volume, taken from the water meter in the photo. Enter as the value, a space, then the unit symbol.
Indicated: 525.3732 m³
